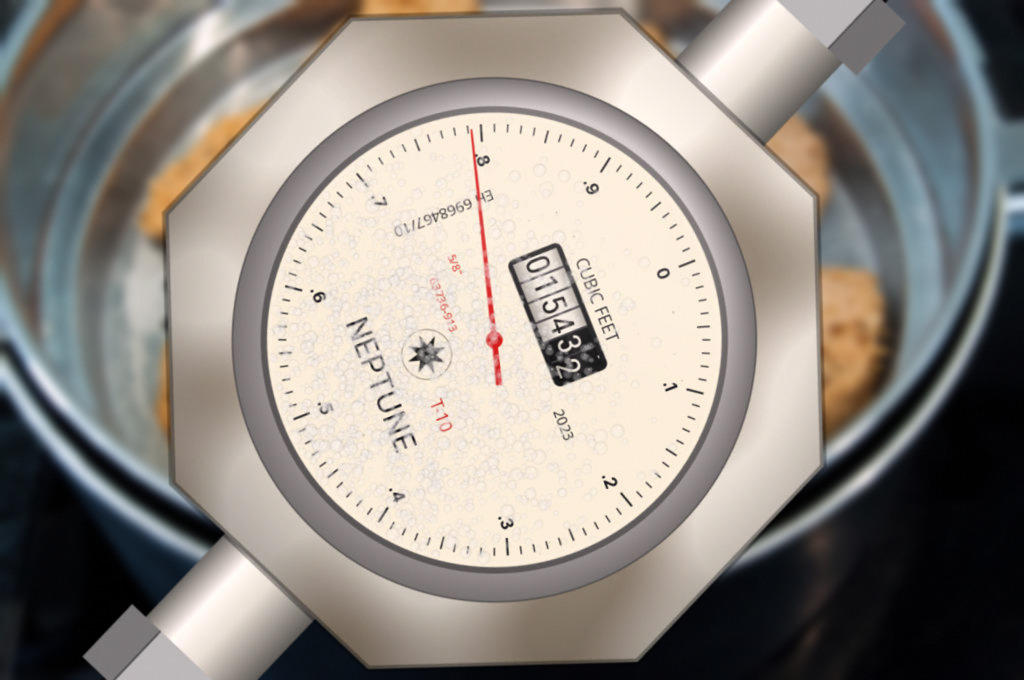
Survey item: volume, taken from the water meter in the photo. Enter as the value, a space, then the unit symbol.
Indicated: 15431.79 ft³
